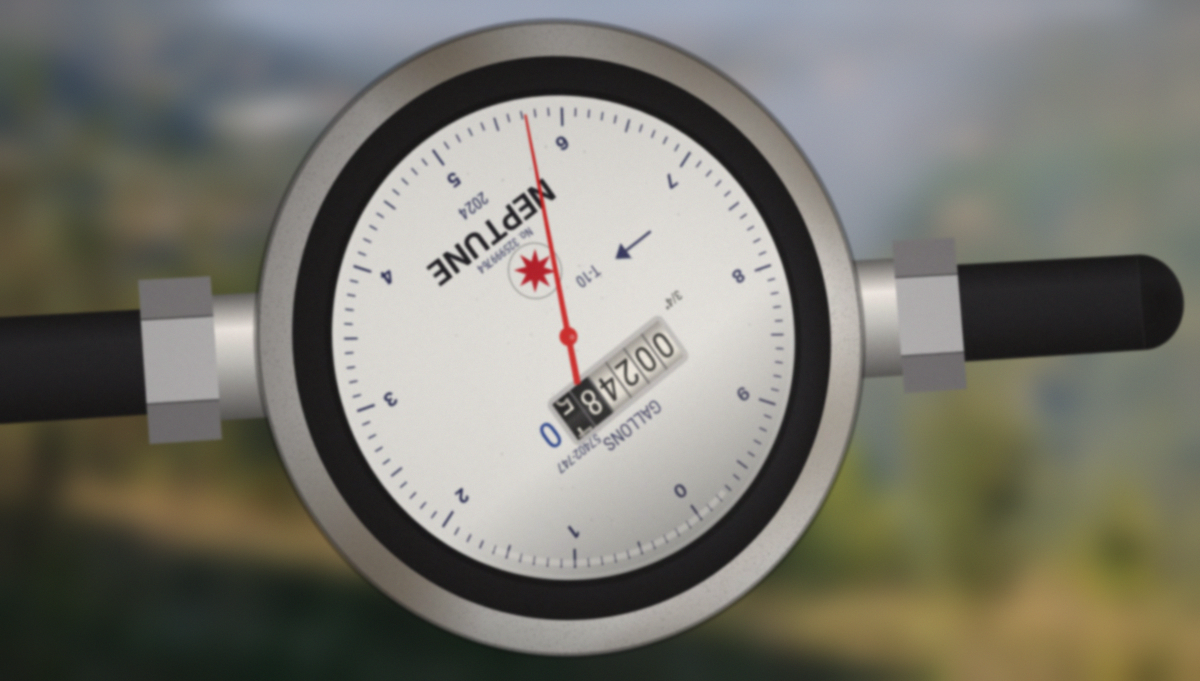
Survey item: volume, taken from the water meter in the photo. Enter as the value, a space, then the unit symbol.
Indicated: 24845.7 gal
